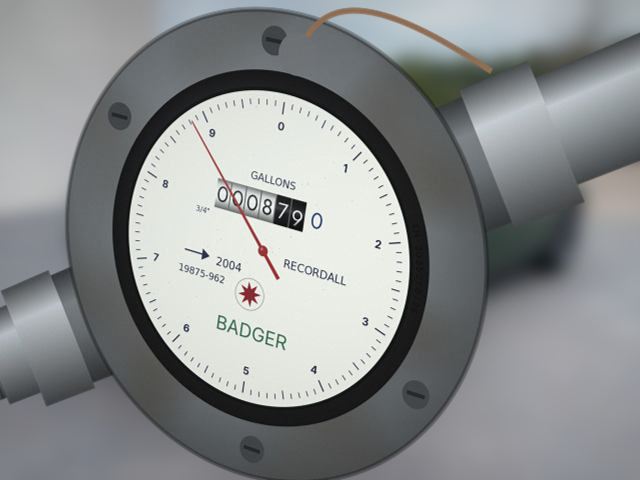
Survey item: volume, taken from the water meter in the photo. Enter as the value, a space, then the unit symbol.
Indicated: 8788.8 gal
